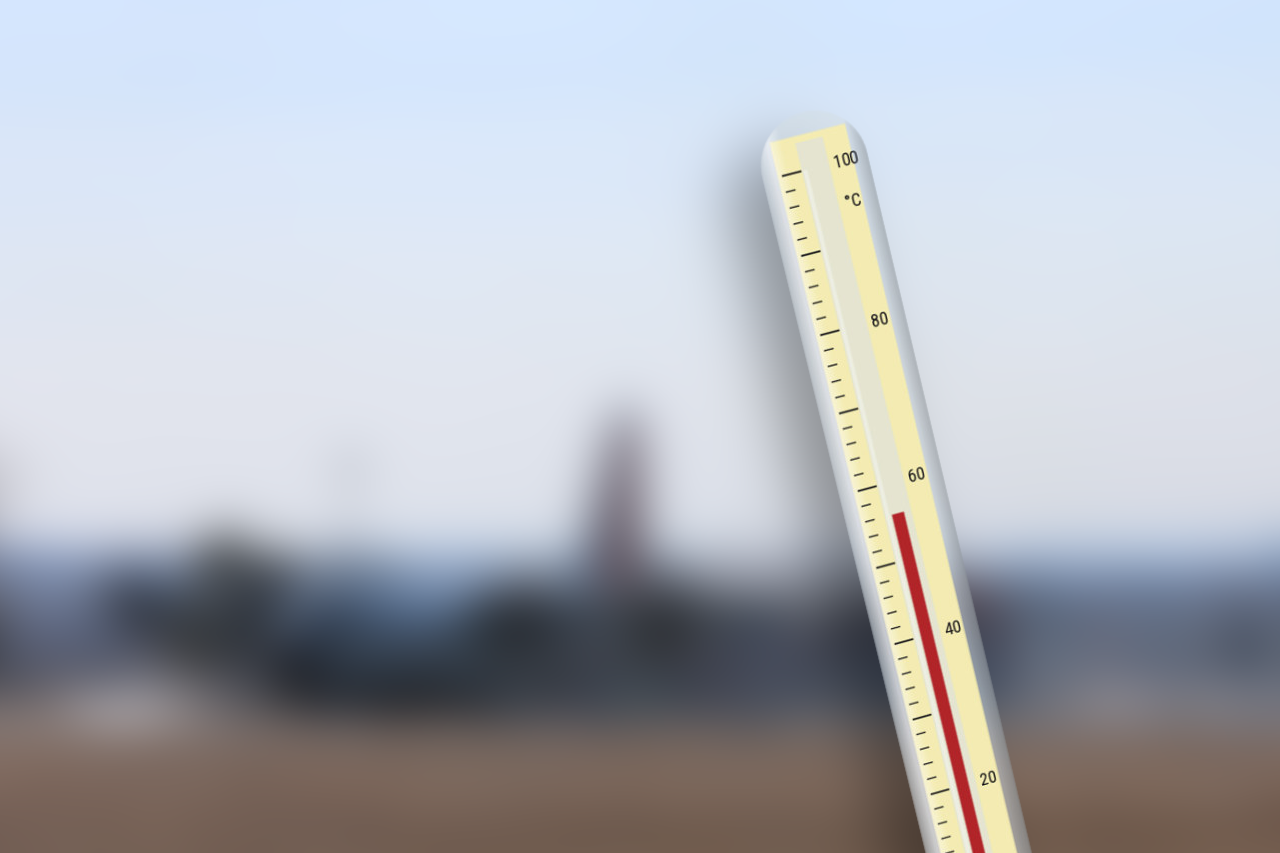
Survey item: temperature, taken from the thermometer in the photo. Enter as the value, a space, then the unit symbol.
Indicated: 56 °C
